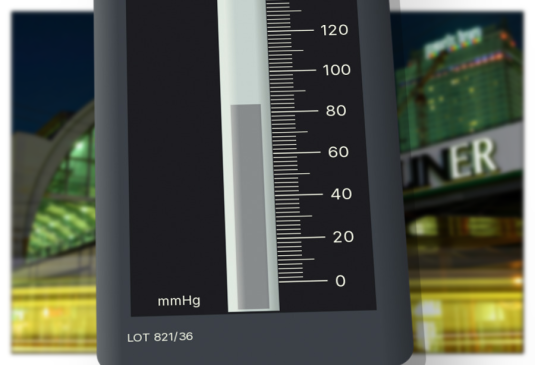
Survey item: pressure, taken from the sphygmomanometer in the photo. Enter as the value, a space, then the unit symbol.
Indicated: 84 mmHg
